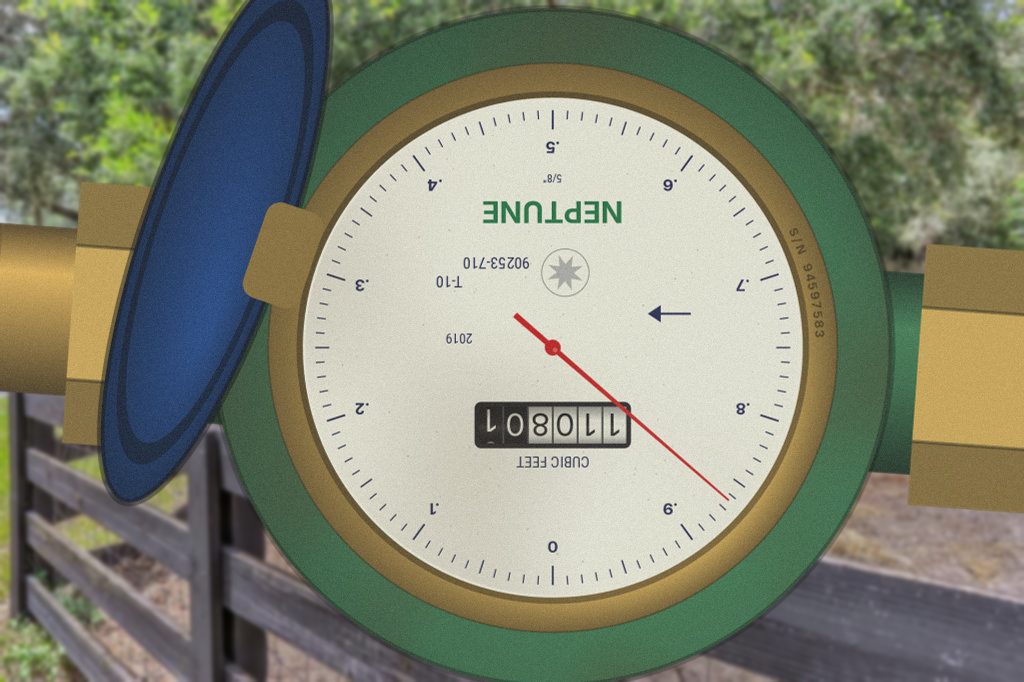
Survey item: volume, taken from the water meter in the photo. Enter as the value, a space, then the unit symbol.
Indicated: 110800.86 ft³
